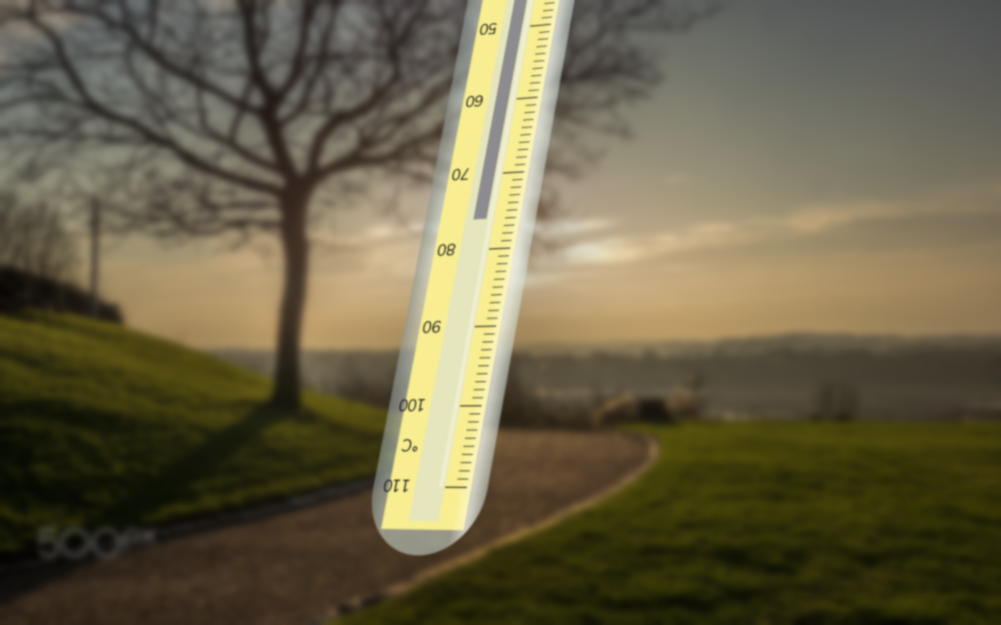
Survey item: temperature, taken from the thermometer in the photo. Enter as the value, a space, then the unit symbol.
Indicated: 76 °C
